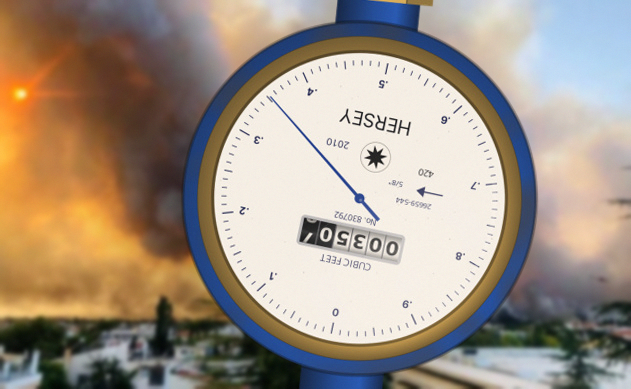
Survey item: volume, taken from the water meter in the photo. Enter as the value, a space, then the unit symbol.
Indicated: 3507.35 ft³
